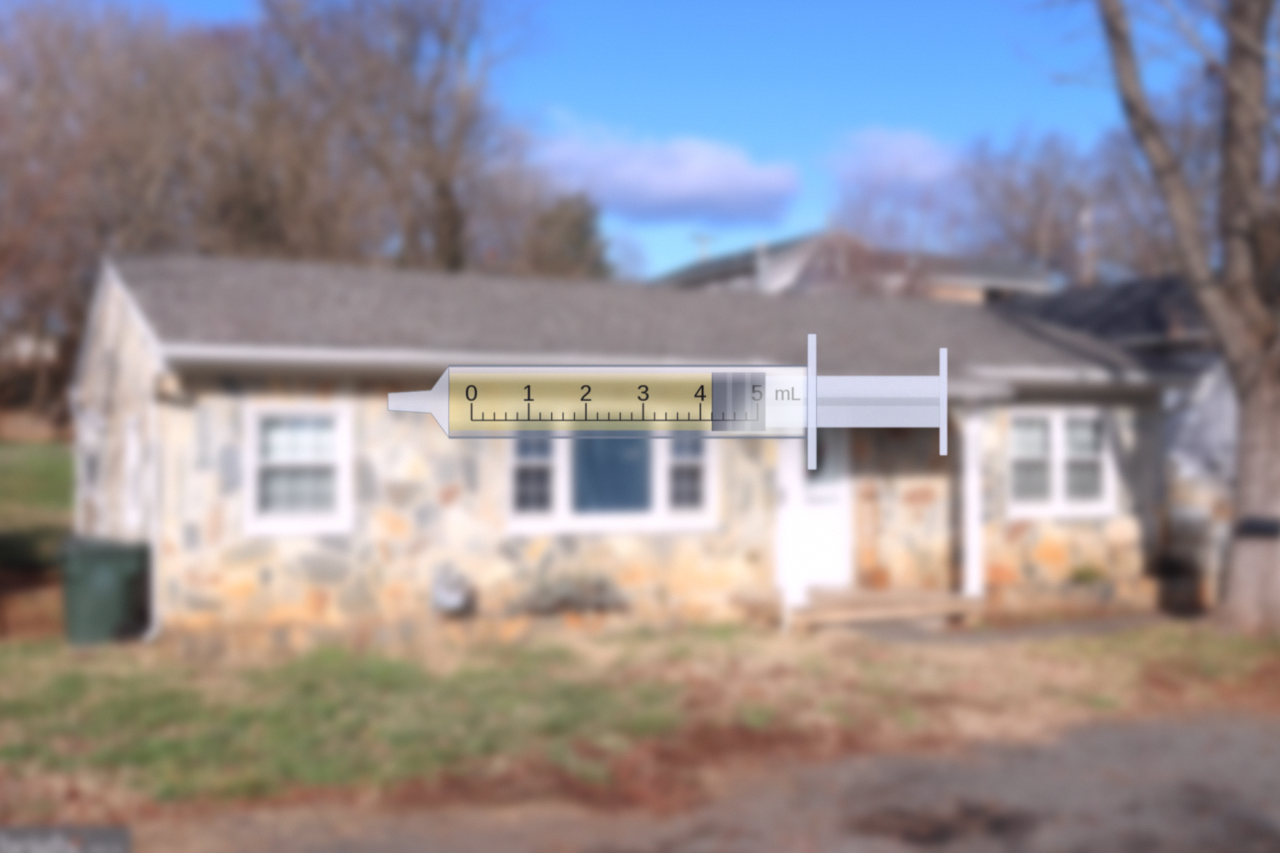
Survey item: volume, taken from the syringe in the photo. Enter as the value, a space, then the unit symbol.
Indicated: 4.2 mL
